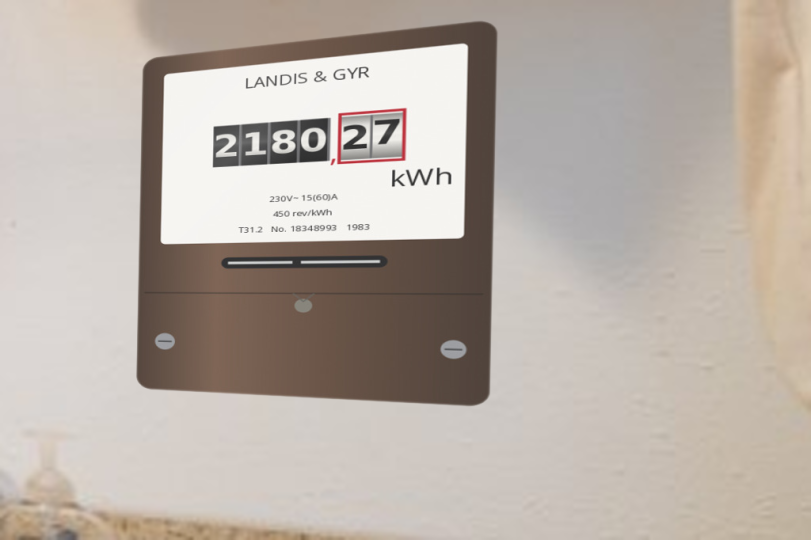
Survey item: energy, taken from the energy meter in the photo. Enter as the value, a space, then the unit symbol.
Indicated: 2180.27 kWh
